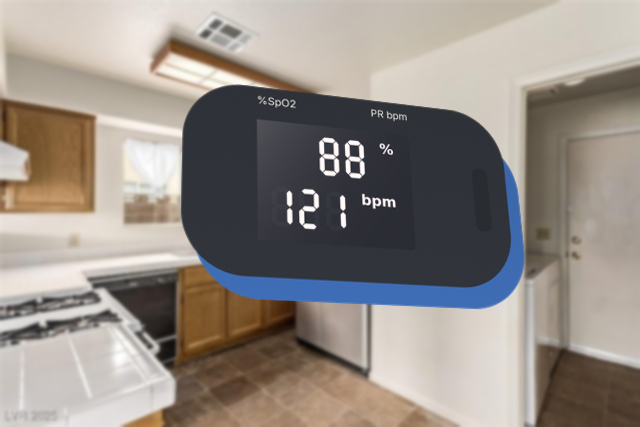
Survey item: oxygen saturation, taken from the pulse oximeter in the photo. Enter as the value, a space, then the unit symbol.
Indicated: 88 %
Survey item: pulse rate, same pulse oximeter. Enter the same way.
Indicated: 121 bpm
